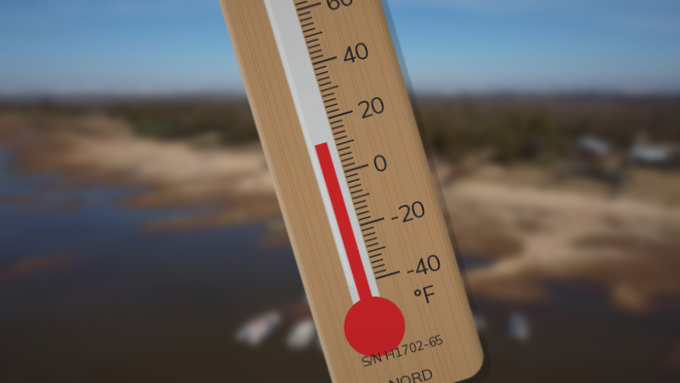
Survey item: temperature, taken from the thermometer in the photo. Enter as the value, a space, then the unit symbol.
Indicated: 12 °F
